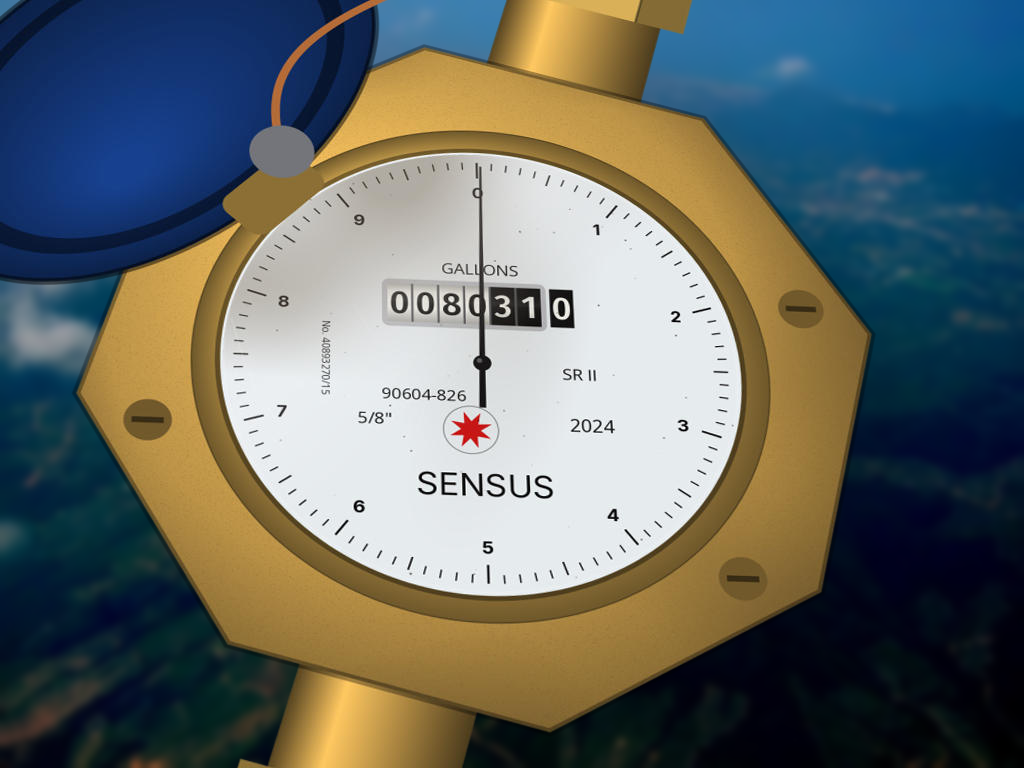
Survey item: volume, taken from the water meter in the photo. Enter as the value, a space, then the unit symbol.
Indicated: 80310.0 gal
